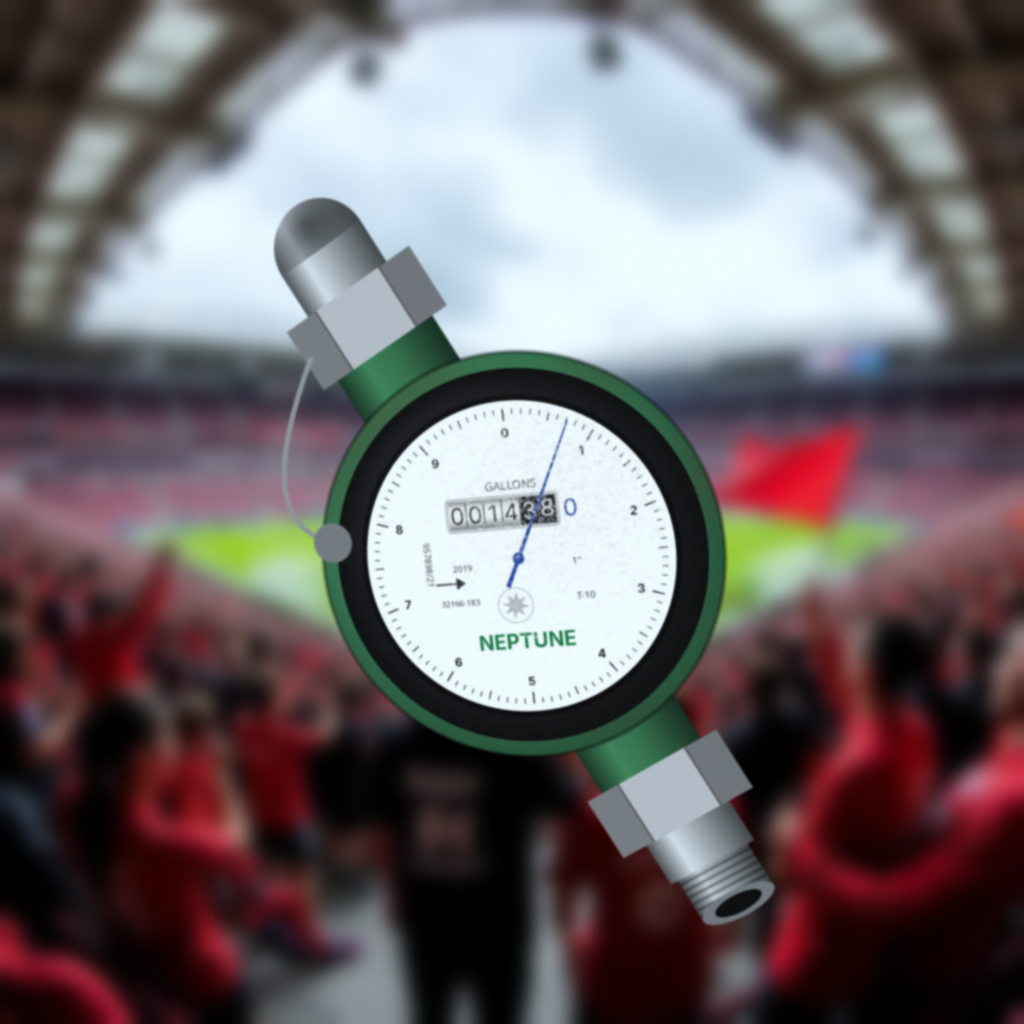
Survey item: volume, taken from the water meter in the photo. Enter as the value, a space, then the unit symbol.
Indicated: 14380.7 gal
